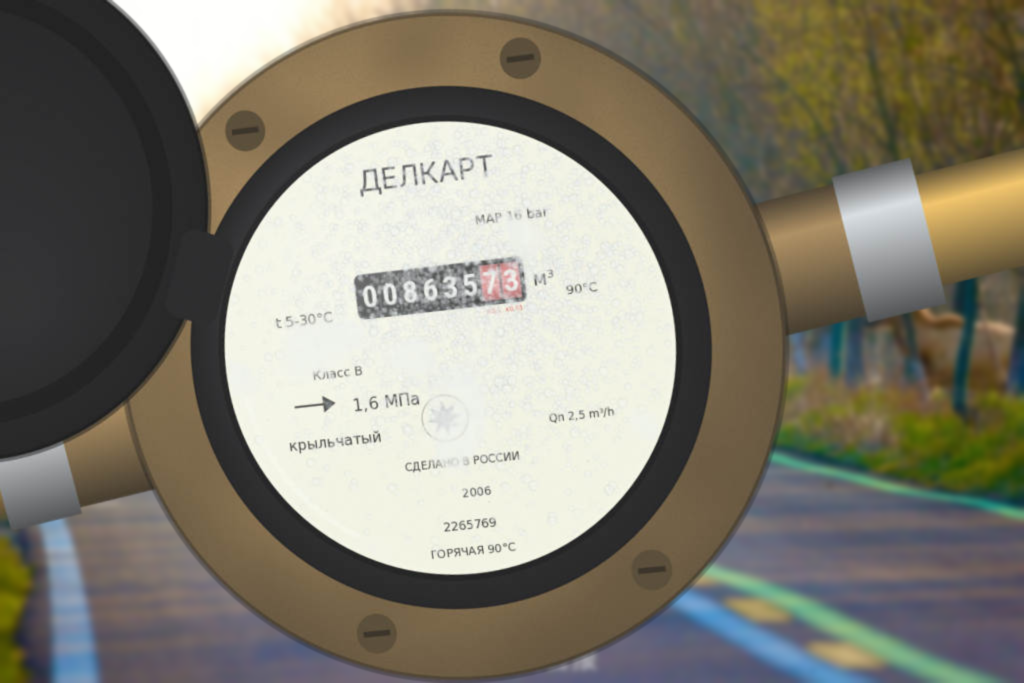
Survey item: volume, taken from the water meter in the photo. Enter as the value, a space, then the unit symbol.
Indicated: 8635.73 m³
